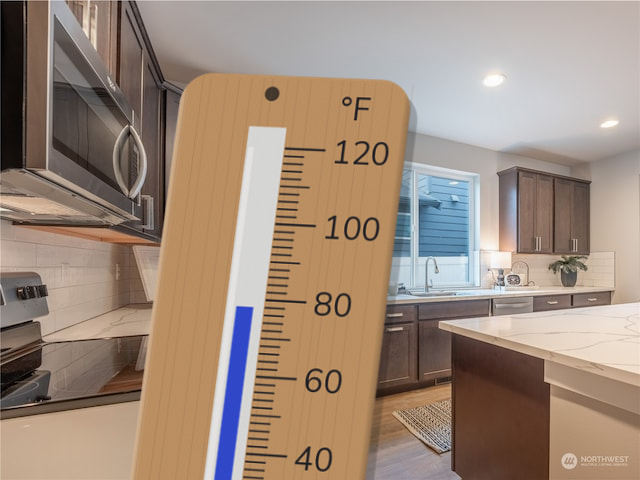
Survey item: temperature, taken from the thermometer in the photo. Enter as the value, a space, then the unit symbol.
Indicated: 78 °F
